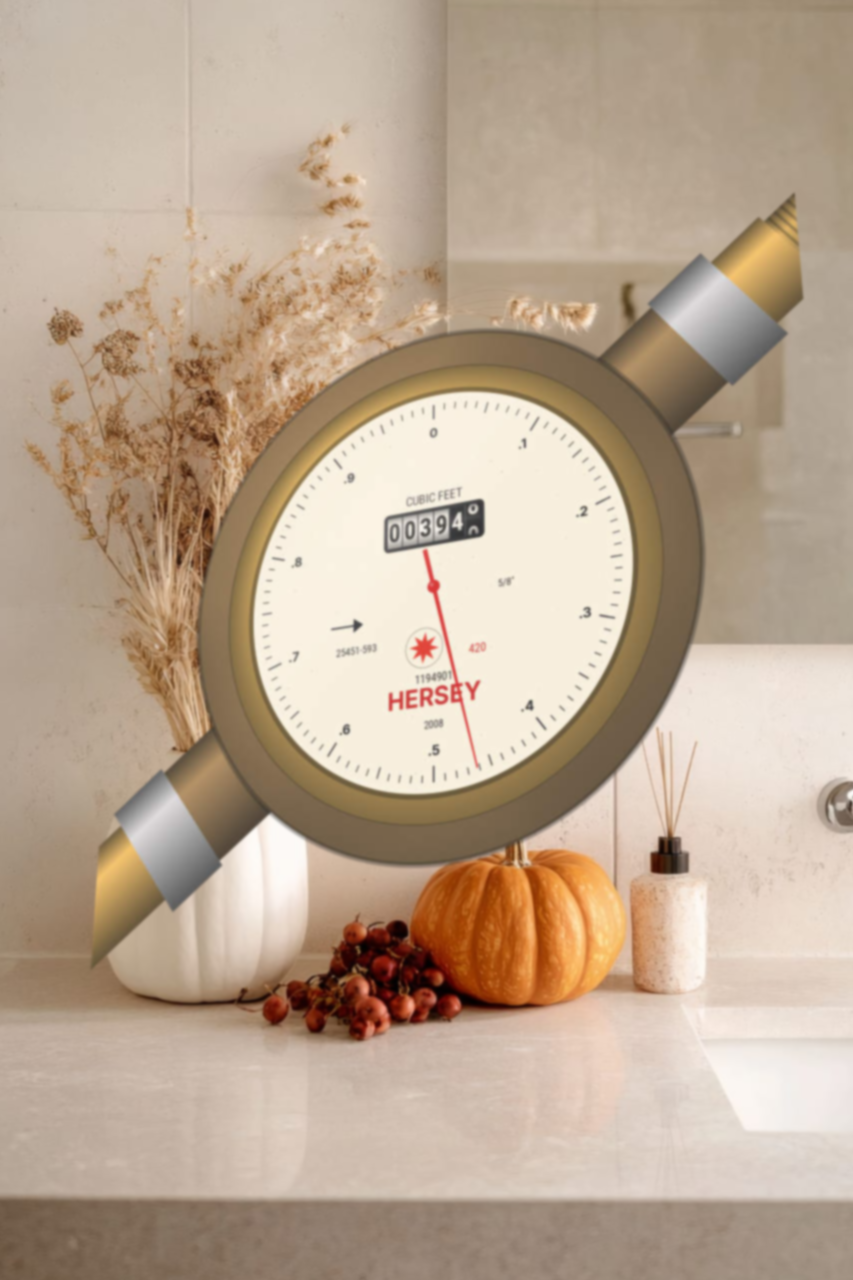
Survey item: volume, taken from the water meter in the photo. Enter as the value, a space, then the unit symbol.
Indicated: 3948.46 ft³
